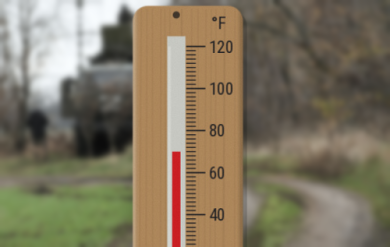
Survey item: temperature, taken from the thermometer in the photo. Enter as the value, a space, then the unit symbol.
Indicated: 70 °F
